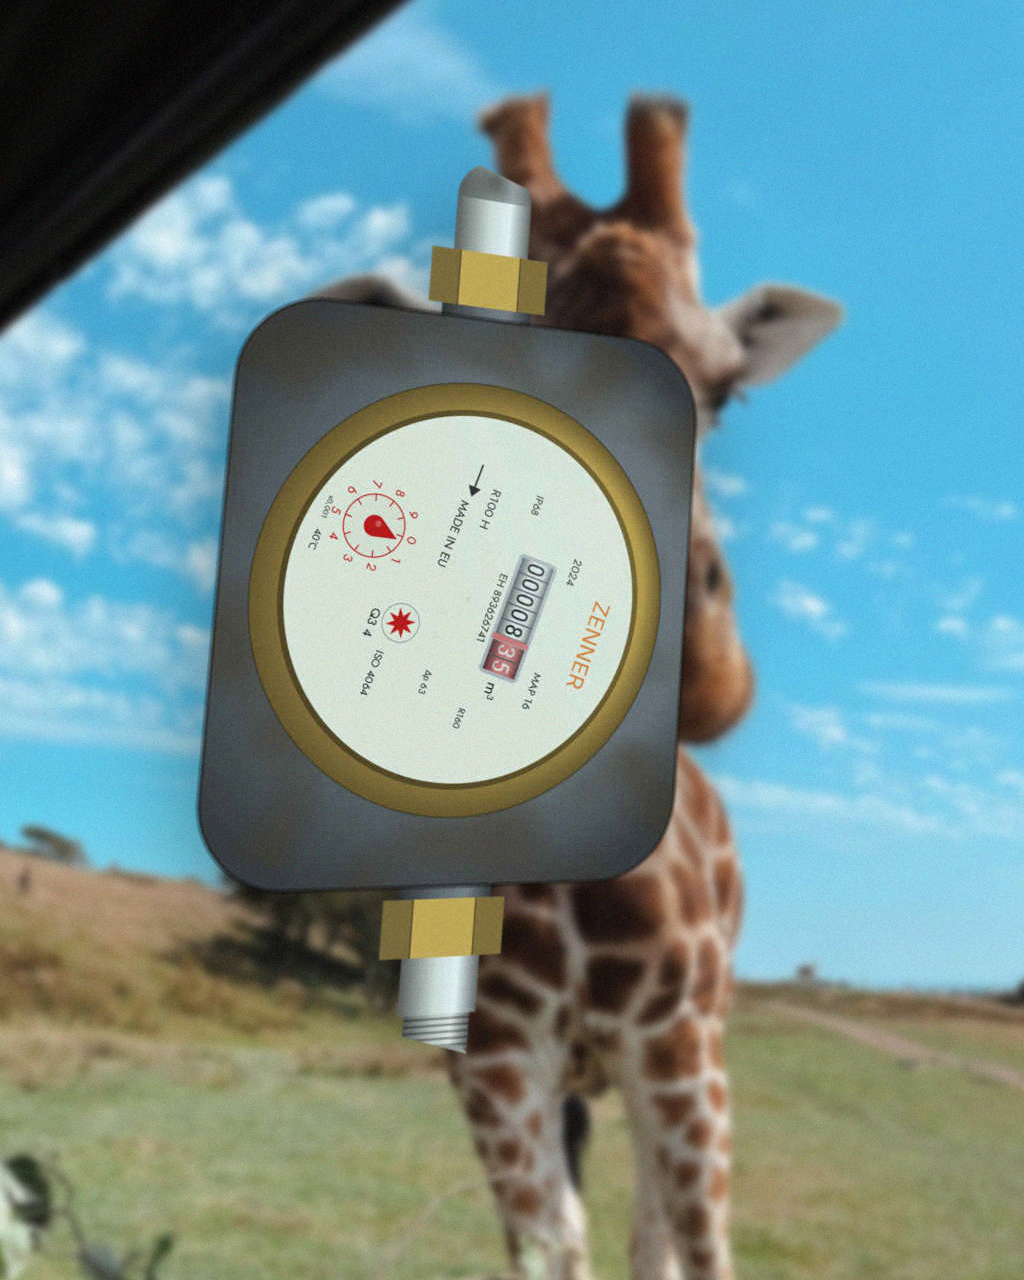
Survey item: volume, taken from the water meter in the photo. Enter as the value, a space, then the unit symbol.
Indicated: 8.350 m³
